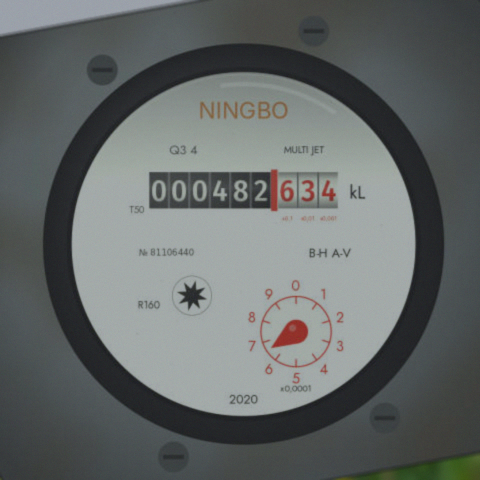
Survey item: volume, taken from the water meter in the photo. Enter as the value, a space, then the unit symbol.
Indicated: 482.6346 kL
